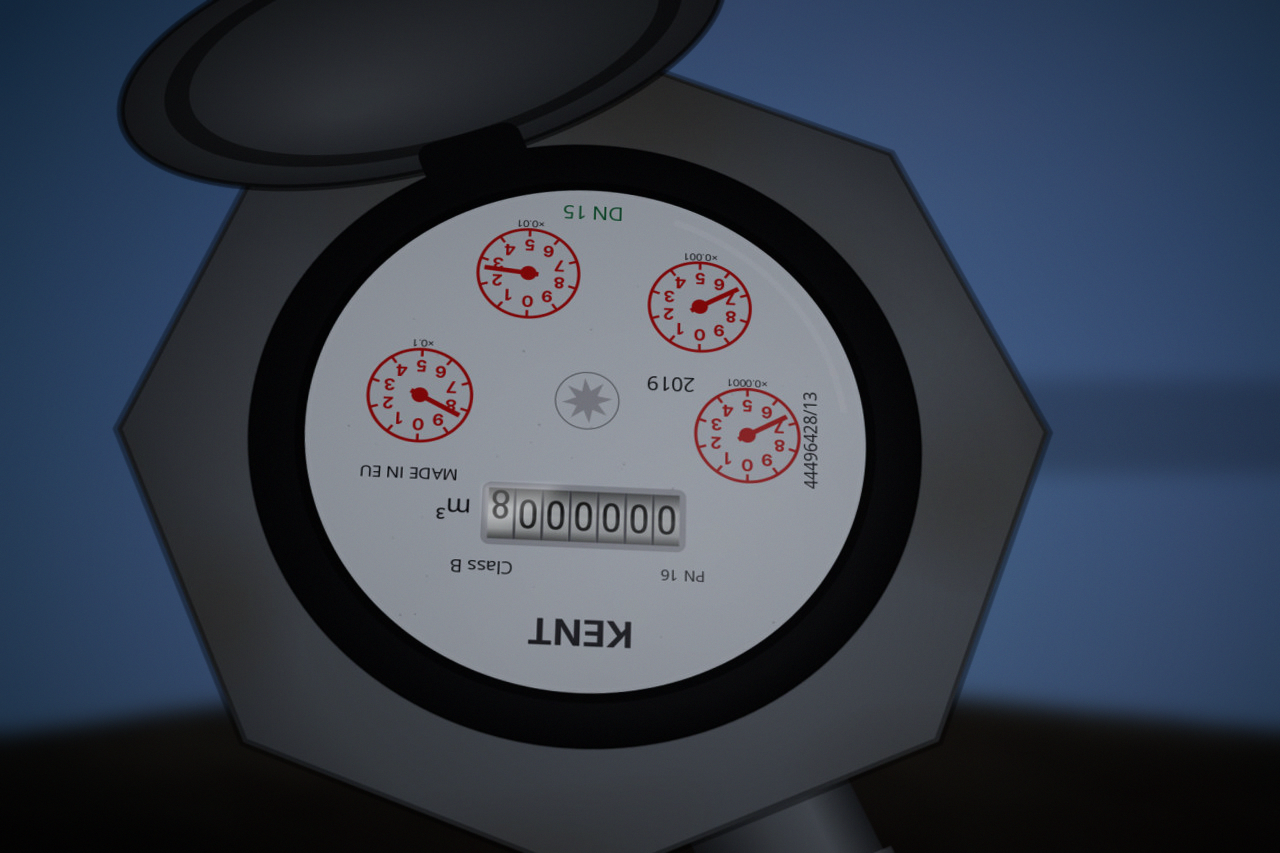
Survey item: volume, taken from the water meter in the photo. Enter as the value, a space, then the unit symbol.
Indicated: 7.8266 m³
